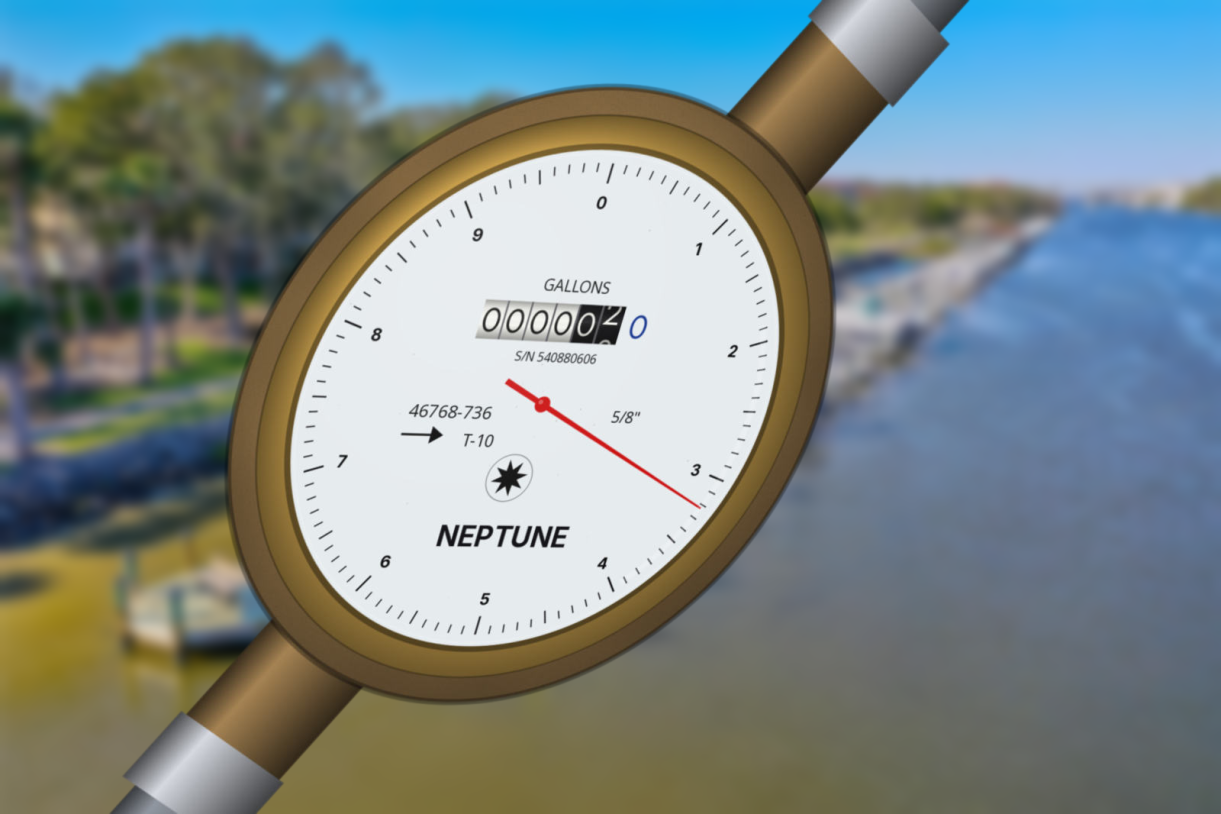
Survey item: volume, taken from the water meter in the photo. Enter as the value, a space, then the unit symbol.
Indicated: 23.2 gal
